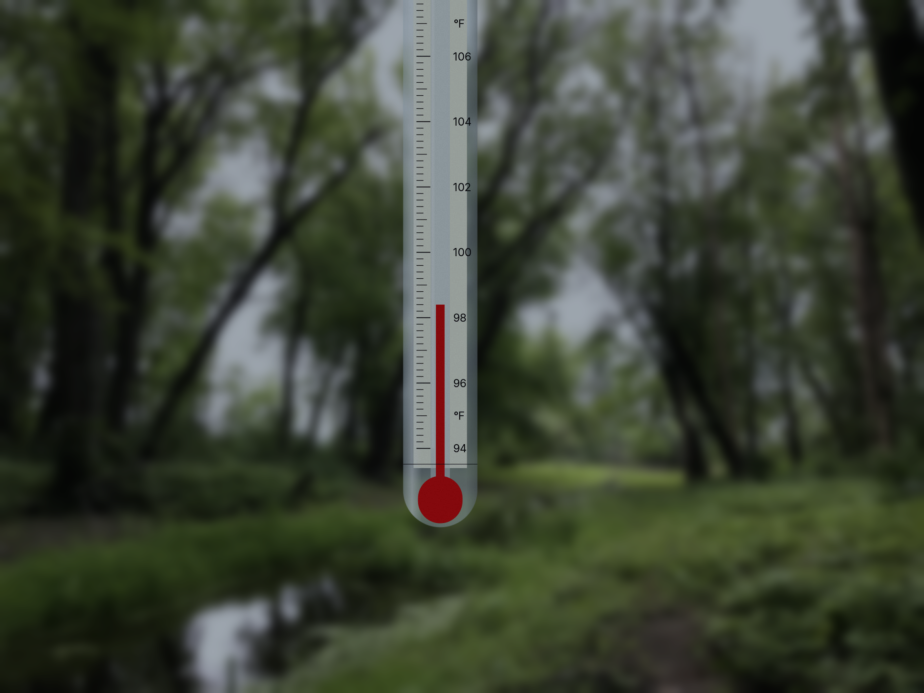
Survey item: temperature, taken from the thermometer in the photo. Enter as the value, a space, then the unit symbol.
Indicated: 98.4 °F
